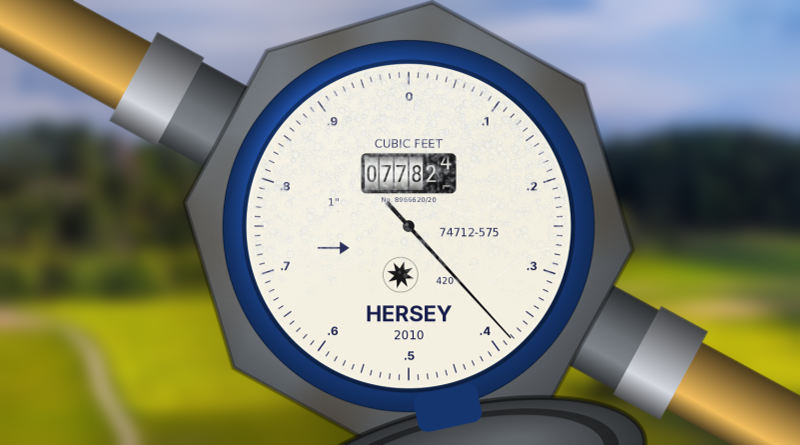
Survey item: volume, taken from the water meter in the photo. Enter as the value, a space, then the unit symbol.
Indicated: 77824.38 ft³
